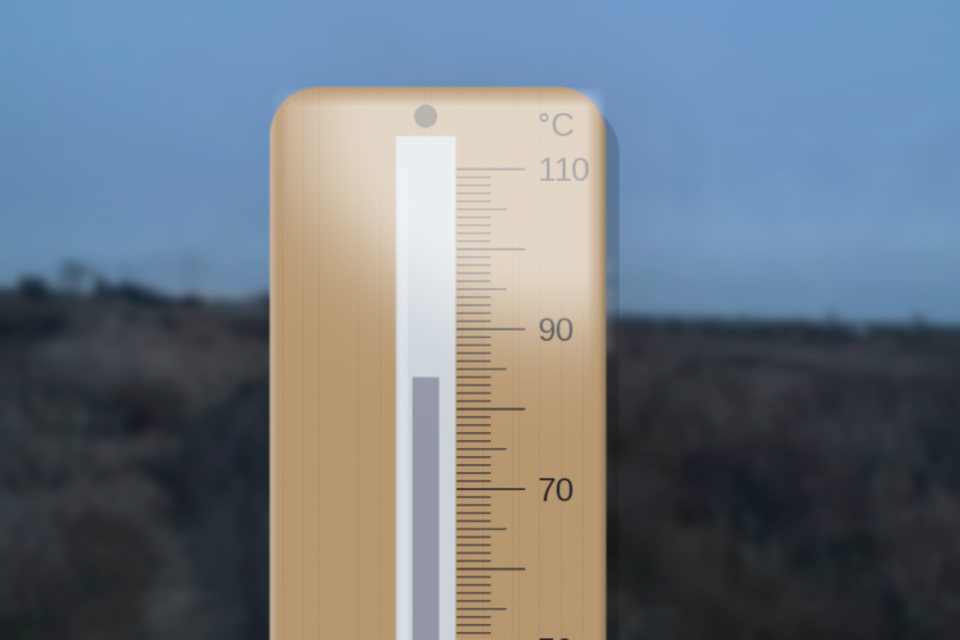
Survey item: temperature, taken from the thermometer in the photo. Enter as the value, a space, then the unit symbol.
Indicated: 84 °C
